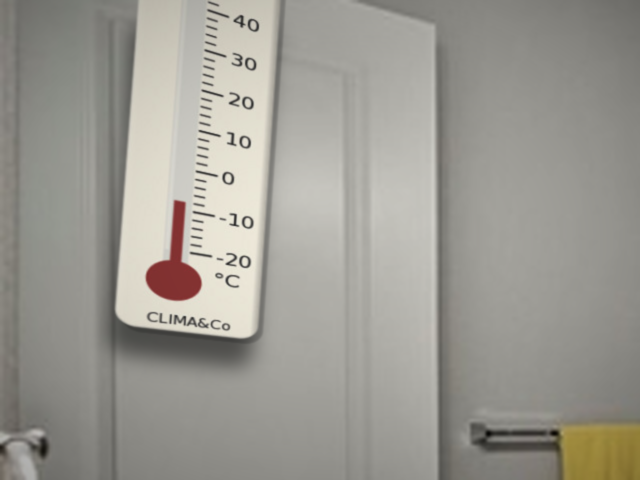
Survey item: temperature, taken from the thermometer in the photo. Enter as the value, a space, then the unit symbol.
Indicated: -8 °C
